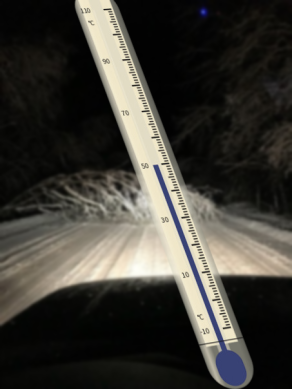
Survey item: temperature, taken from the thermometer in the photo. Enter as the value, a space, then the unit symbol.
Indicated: 50 °C
